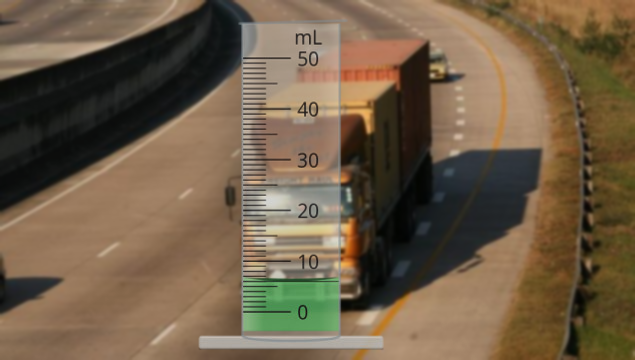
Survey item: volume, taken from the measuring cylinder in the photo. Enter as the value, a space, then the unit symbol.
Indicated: 6 mL
